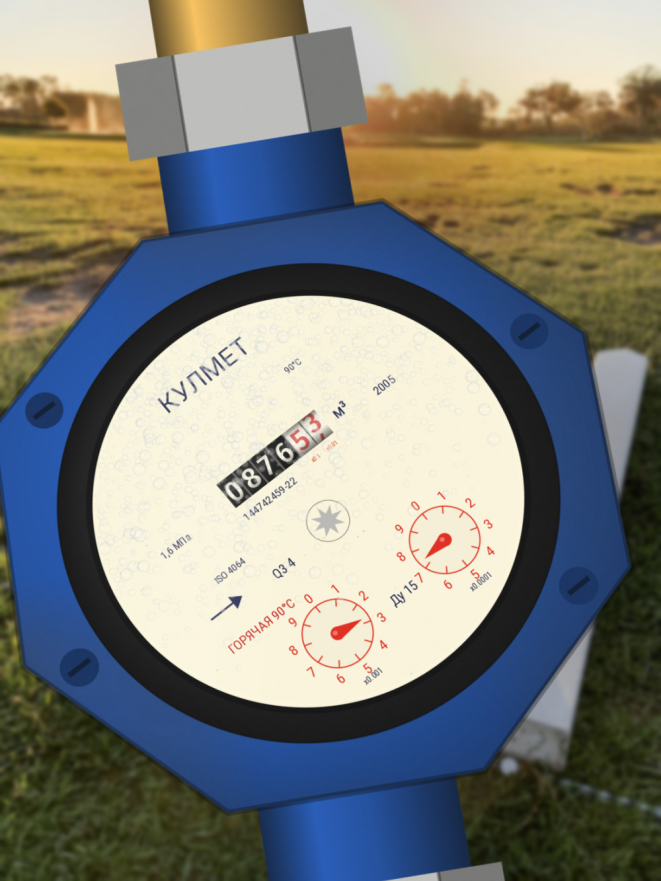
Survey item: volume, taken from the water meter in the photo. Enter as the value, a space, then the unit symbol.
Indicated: 876.5327 m³
